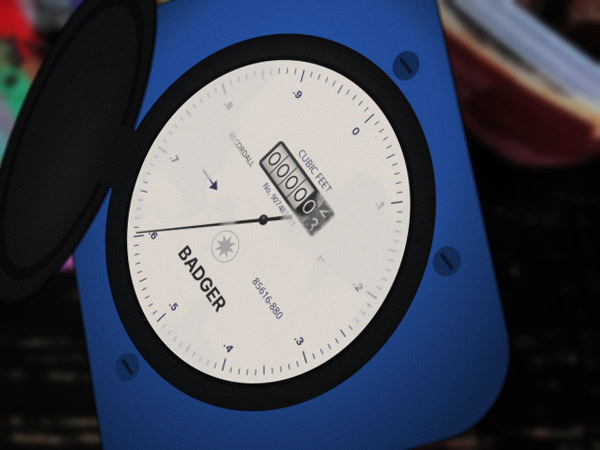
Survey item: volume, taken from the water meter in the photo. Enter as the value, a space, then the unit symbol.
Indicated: 2.60 ft³
